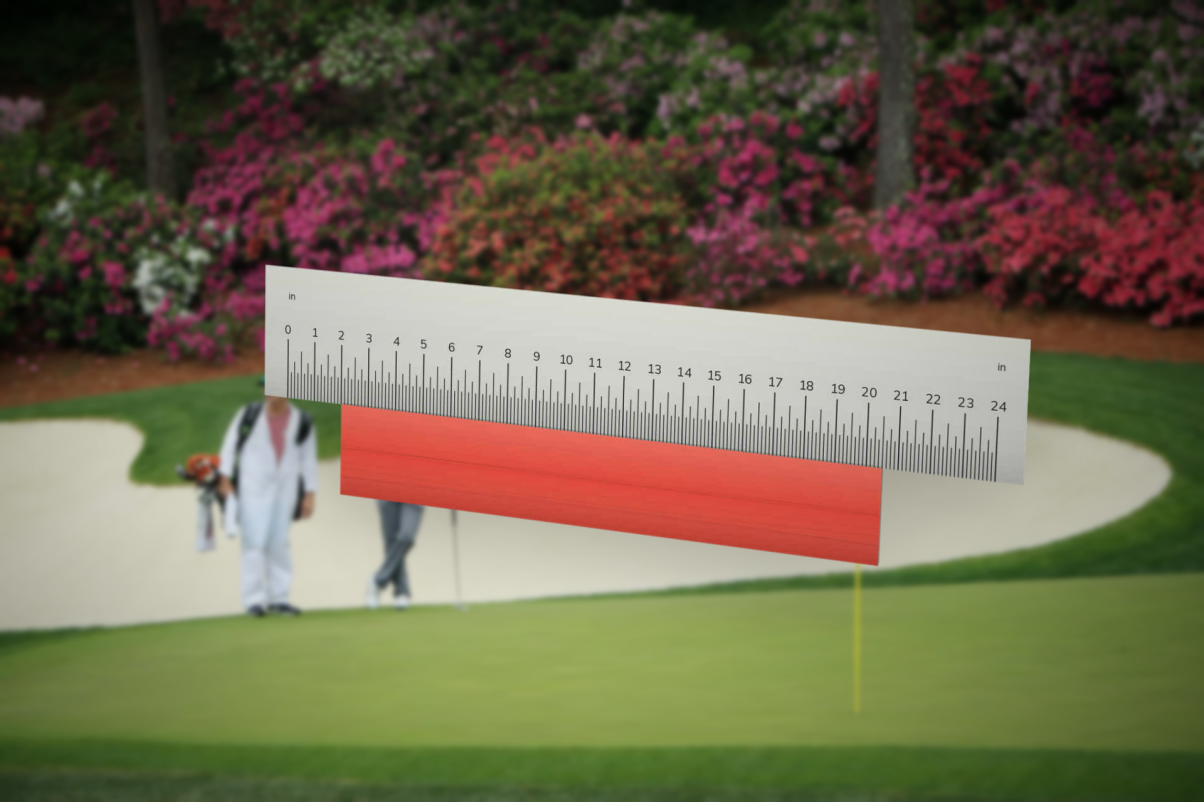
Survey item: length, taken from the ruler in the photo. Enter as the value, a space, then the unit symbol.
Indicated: 18.5 in
